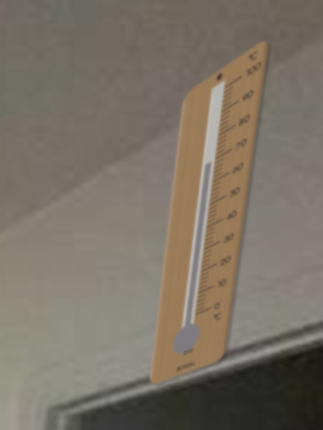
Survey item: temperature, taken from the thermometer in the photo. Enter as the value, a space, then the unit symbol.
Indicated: 70 °C
